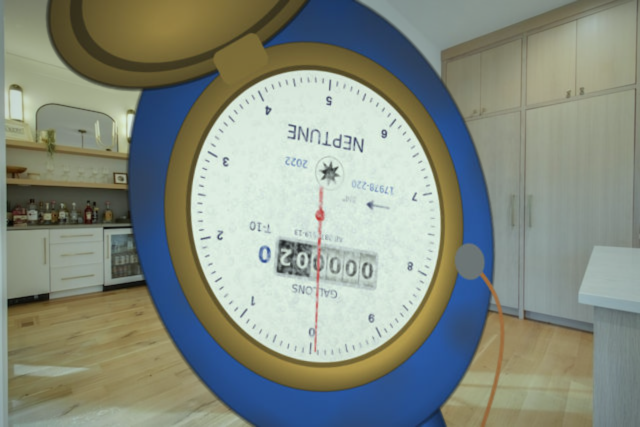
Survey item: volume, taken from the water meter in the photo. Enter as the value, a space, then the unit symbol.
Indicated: 19.9 gal
